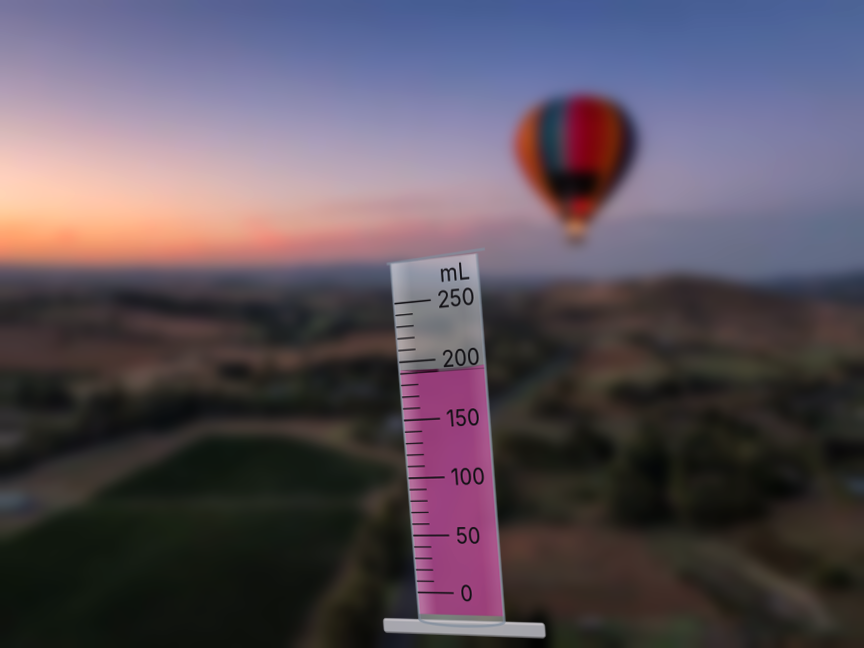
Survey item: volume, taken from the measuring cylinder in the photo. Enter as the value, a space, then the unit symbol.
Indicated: 190 mL
